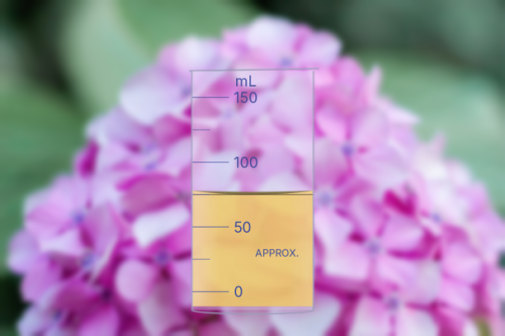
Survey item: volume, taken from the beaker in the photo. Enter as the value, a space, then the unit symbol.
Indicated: 75 mL
